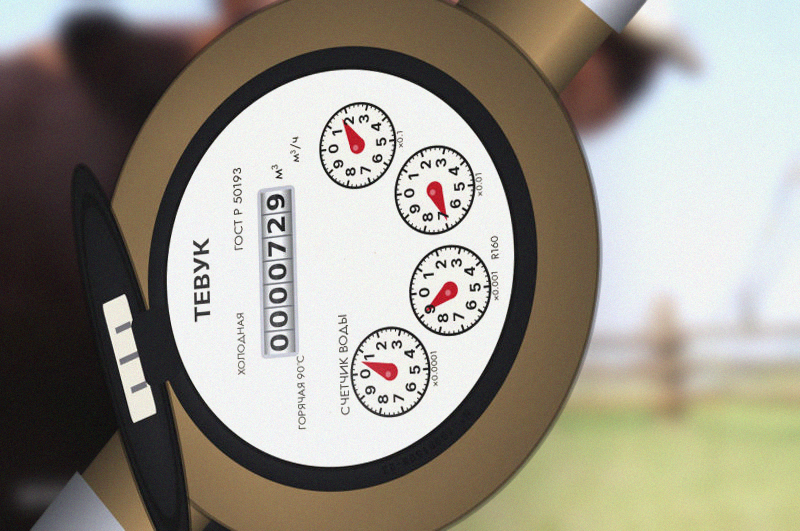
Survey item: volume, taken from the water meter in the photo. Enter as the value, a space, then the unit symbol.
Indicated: 729.1690 m³
